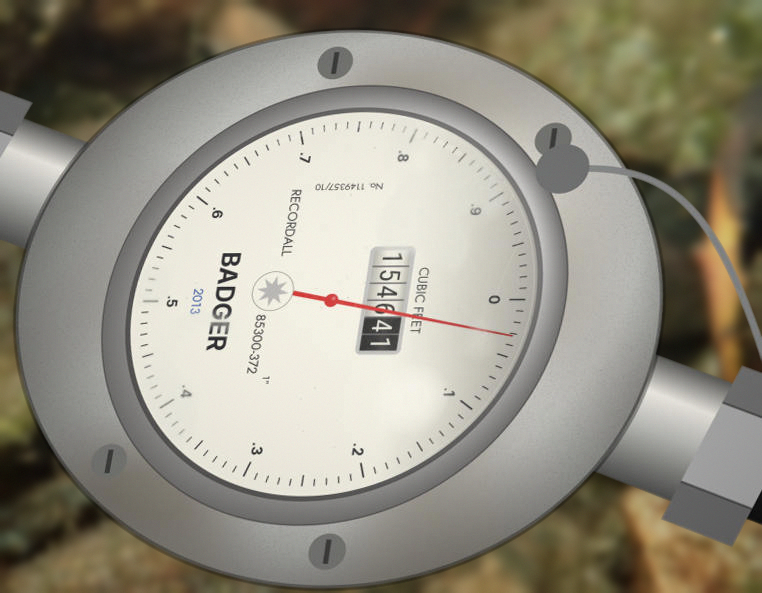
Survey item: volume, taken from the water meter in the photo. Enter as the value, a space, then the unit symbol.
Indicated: 154641.03 ft³
